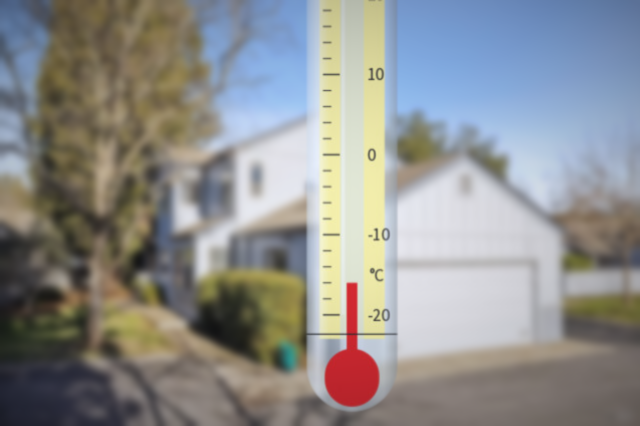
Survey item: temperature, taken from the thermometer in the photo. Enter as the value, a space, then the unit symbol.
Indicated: -16 °C
